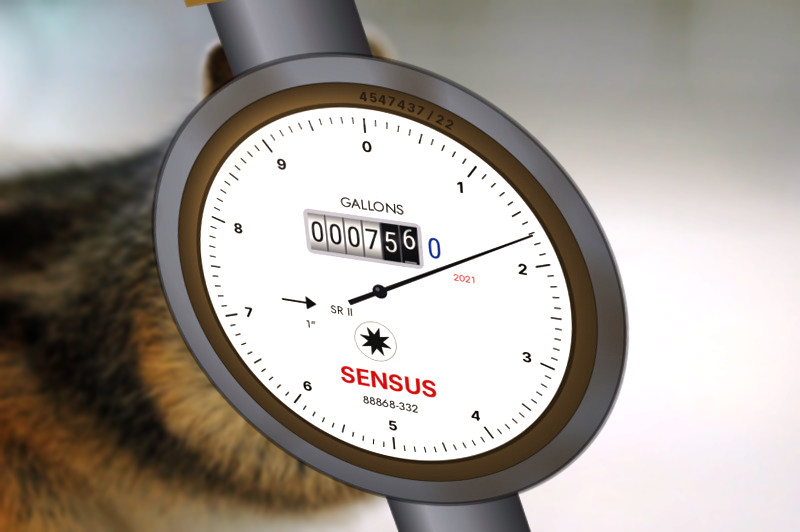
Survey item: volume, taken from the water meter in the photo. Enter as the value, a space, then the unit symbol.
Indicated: 7561.7 gal
